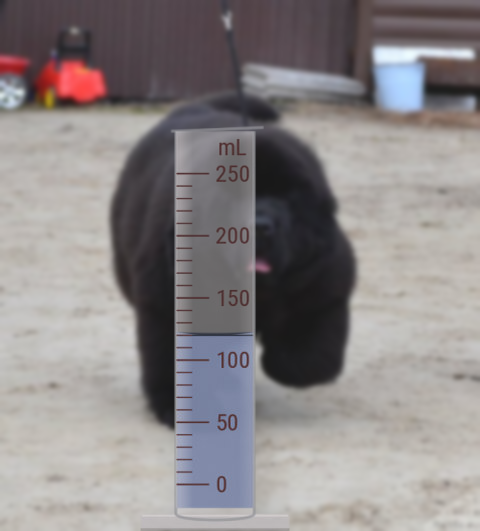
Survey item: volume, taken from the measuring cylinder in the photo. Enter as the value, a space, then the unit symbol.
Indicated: 120 mL
